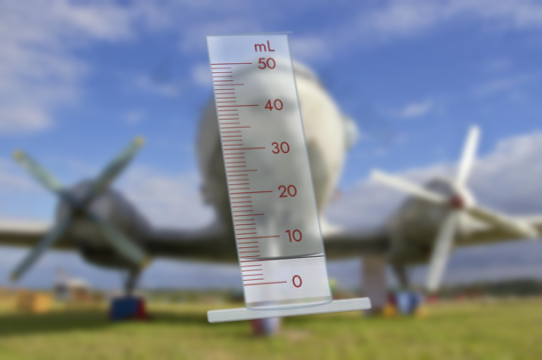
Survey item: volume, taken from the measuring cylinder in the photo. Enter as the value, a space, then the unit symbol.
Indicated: 5 mL
